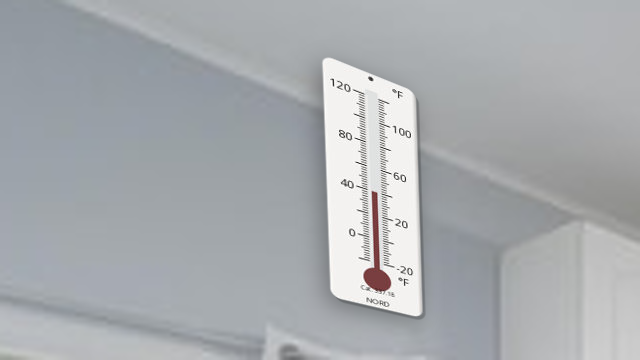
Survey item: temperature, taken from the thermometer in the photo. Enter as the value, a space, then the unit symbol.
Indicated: 40 °F
